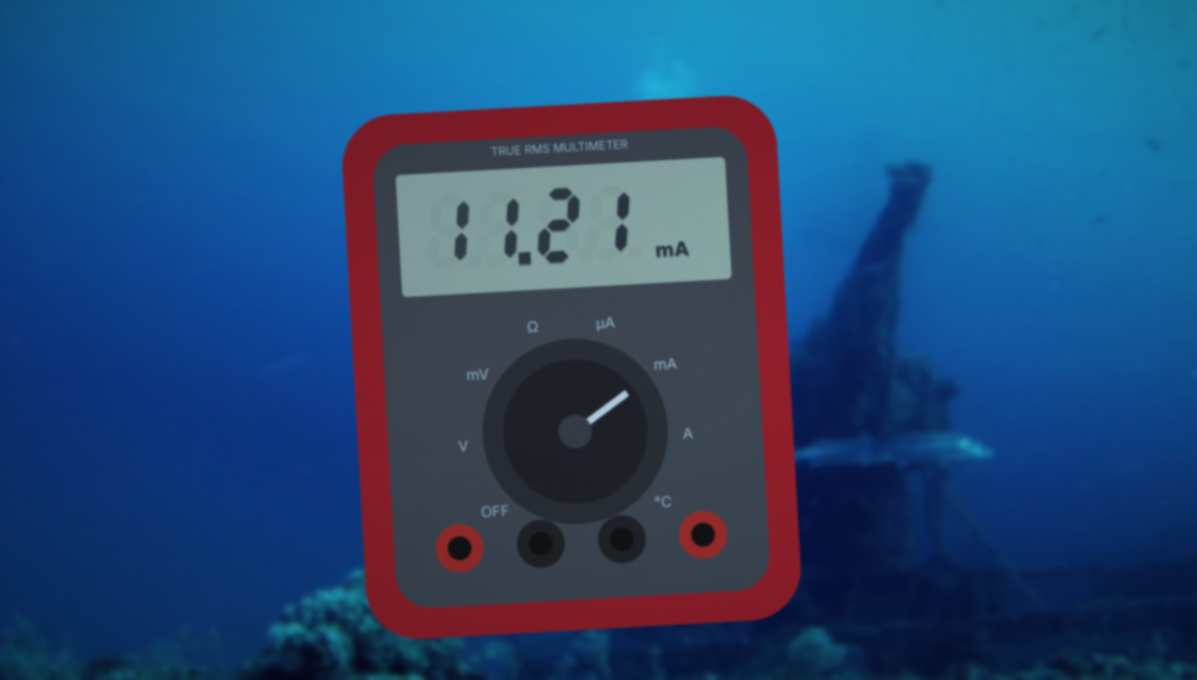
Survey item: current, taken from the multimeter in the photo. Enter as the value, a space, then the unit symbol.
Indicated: 11.21 mA
